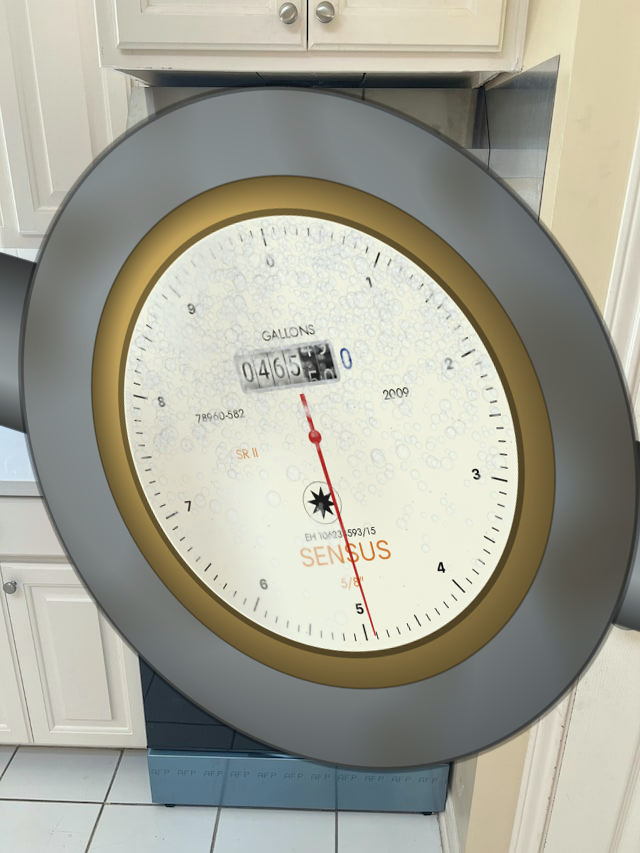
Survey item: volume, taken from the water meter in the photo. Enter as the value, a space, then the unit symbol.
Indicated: 465494.9 gal
